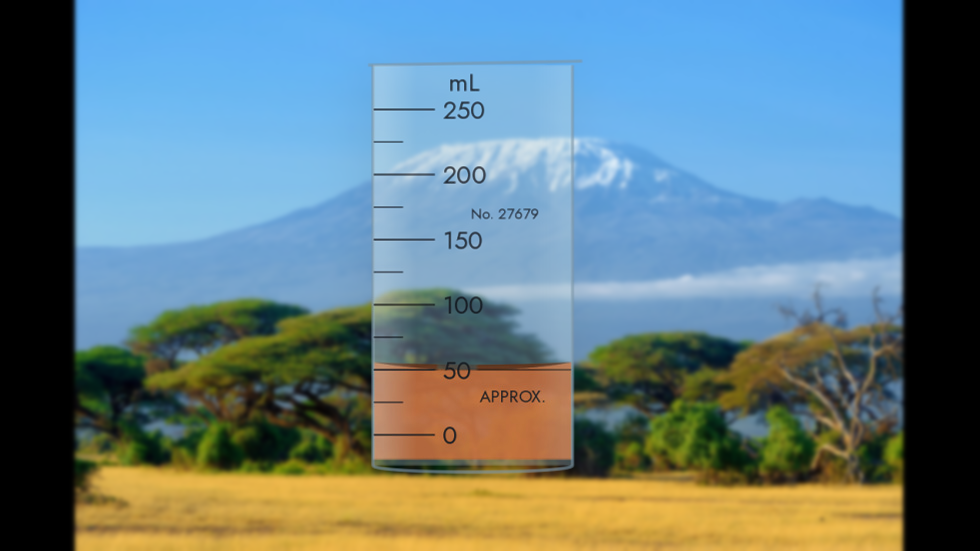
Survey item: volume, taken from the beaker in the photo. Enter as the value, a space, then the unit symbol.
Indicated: 50 mL
